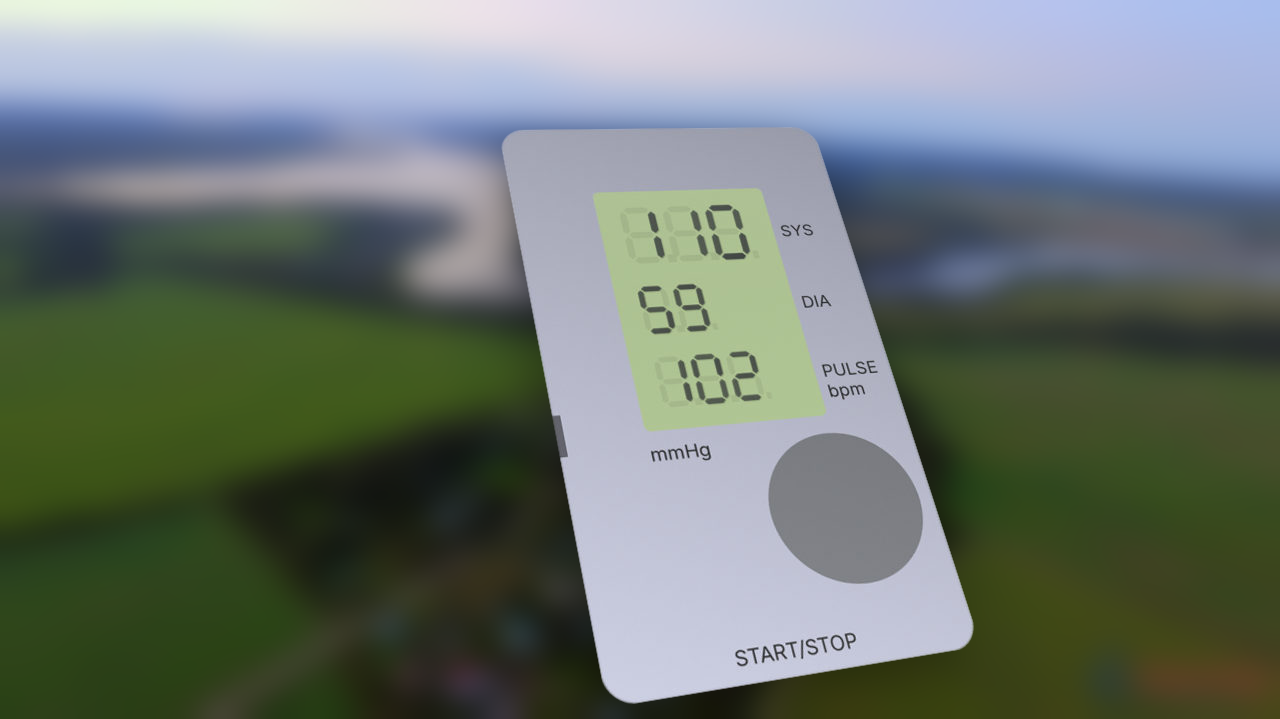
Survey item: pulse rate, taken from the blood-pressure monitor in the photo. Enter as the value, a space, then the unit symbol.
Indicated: 102 bpm
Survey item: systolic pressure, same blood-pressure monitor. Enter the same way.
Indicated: 110 mmHg
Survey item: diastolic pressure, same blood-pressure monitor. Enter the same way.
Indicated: 59 mmHg
